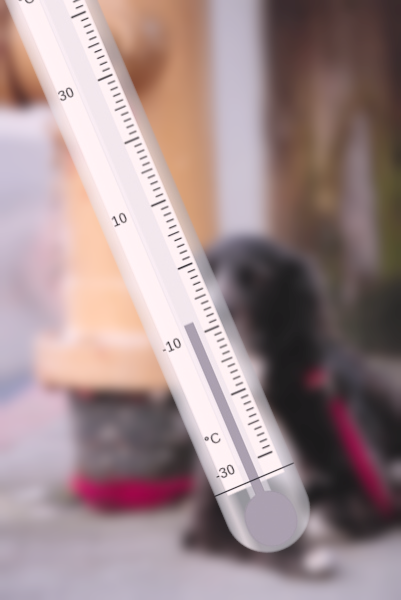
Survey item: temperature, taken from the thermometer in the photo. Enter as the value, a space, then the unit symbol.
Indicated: -8 °C
